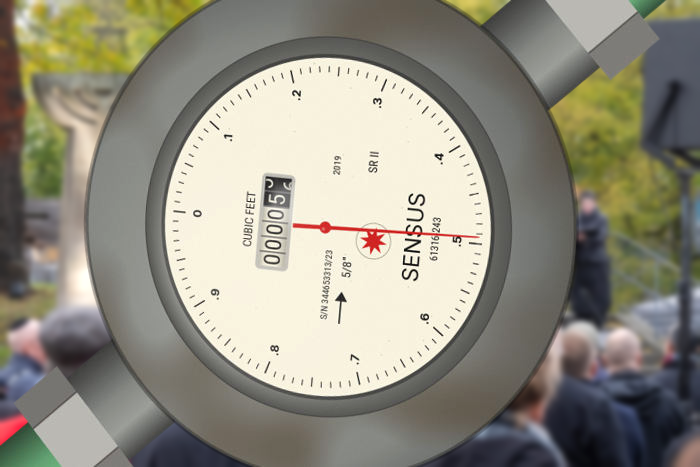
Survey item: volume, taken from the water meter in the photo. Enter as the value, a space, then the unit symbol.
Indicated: 55.49 ft³
